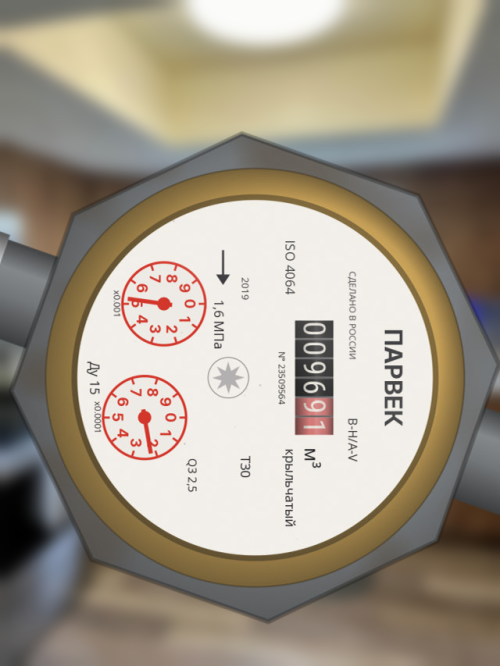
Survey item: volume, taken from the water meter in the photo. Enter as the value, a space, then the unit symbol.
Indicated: 96.9152 m³
